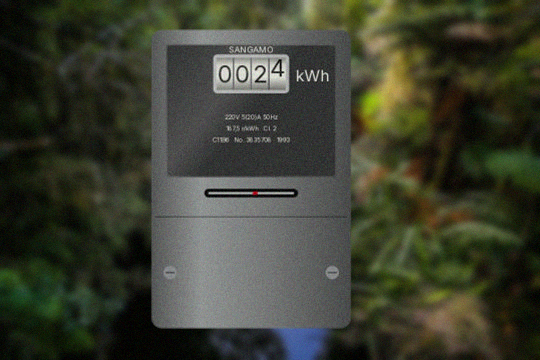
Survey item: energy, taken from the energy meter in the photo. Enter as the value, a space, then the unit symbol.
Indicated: 24 kWh
